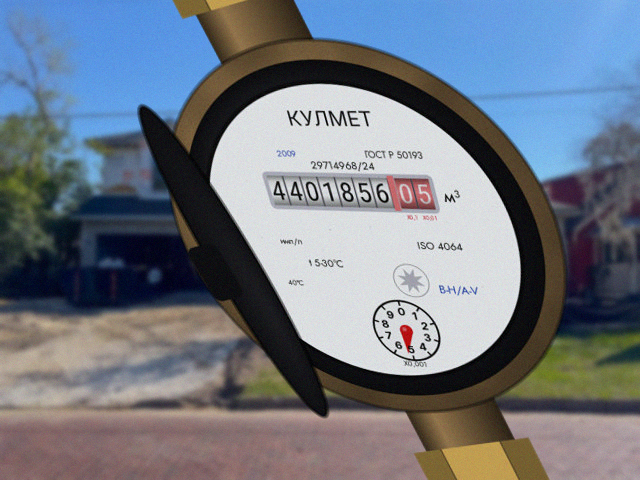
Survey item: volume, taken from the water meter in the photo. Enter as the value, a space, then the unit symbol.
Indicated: 4401856.055 m³
